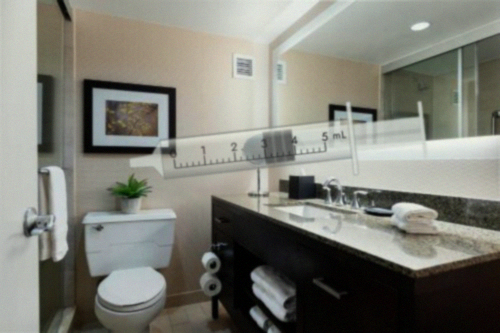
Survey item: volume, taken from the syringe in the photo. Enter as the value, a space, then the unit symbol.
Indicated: 3 mL
